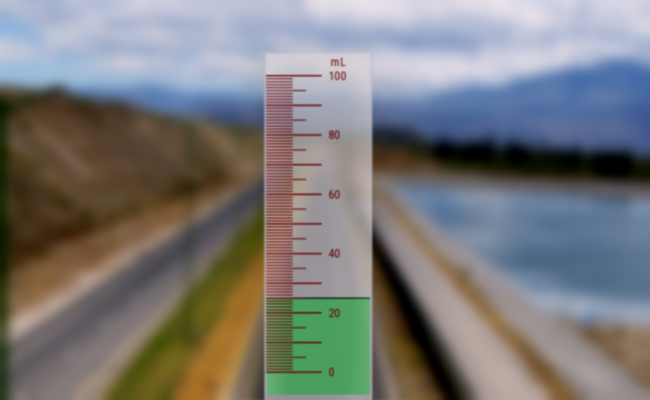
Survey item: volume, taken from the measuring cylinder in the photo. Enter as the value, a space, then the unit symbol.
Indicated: 25 mL
